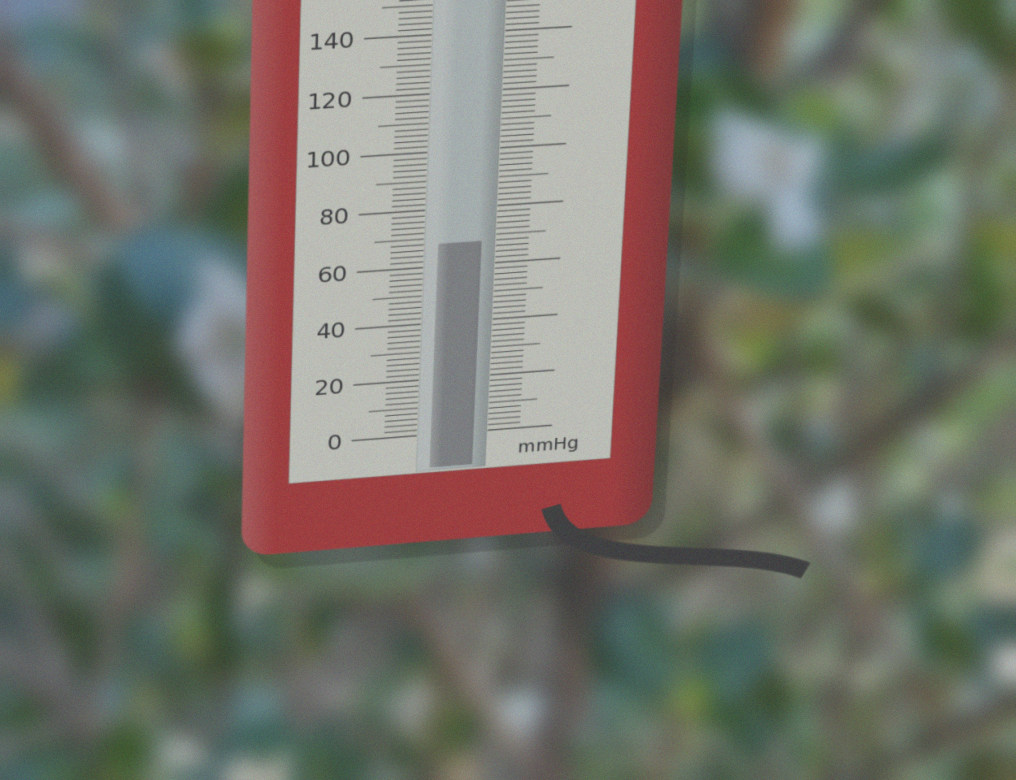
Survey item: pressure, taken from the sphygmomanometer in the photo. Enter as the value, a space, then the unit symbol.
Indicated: 68 mmHg
